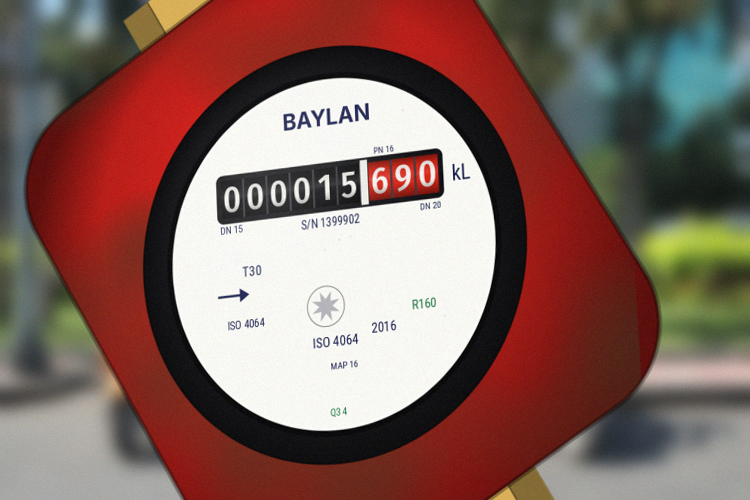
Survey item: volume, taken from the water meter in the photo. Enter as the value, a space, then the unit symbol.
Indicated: 15.690 kL
